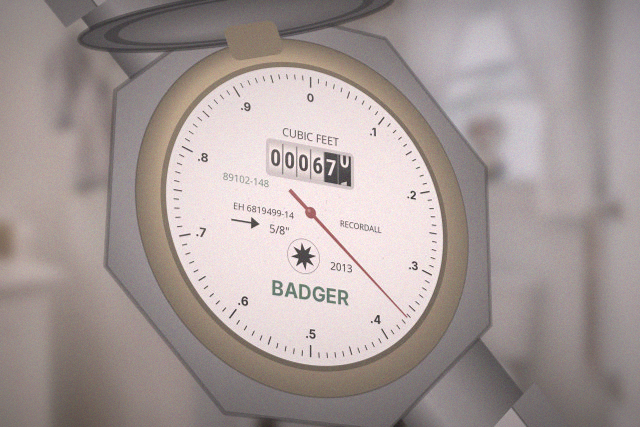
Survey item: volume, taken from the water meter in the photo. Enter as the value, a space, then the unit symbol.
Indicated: 670.36 ft³
